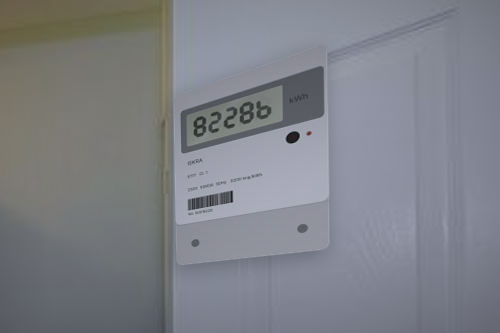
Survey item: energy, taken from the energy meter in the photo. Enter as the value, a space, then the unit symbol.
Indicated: 82286 kWh
